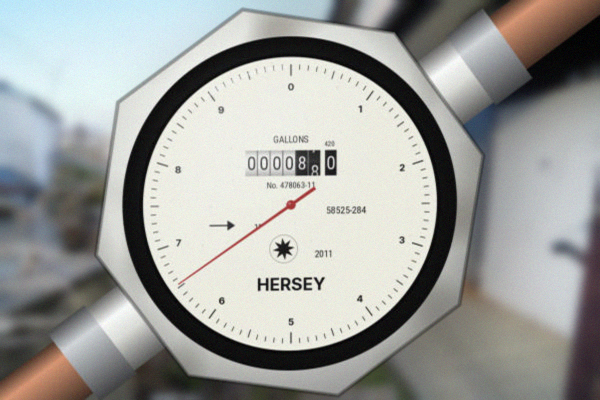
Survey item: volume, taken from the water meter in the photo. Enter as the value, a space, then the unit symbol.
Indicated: 876.5 gal
